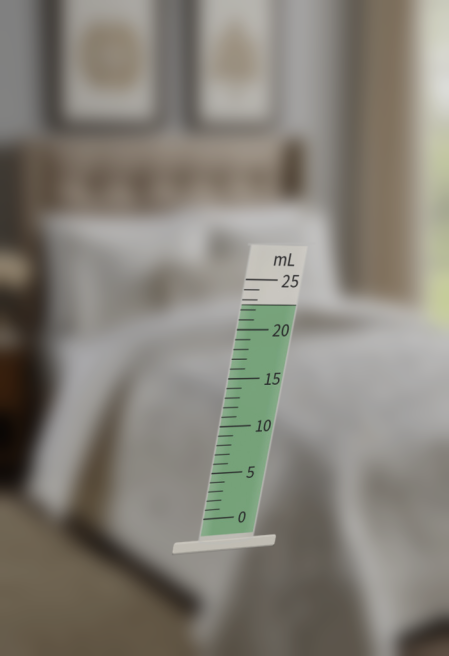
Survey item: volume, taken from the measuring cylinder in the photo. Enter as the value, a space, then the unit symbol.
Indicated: 22.5 mL
